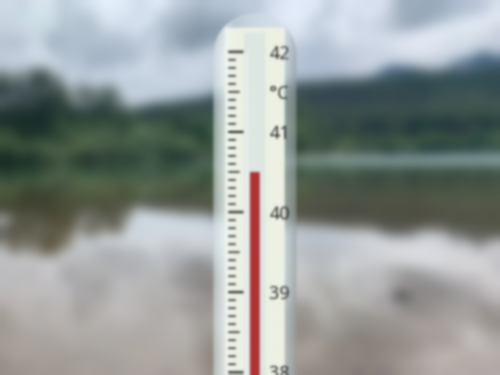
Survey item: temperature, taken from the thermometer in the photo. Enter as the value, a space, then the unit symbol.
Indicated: 40.5 °C
